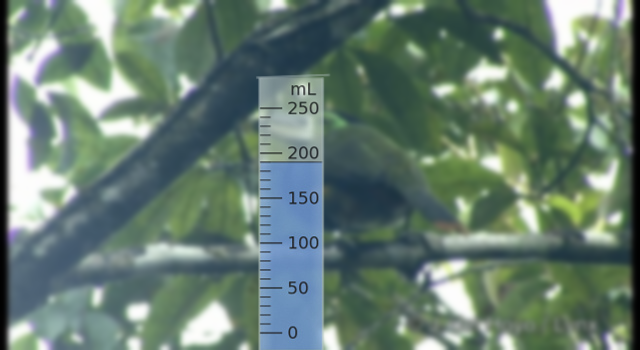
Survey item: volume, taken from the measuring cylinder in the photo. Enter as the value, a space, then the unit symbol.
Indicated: 190 mL
